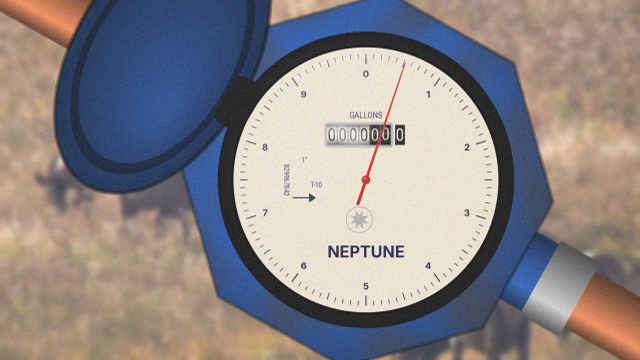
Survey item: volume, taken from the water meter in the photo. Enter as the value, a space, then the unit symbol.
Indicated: 0.5 gal
